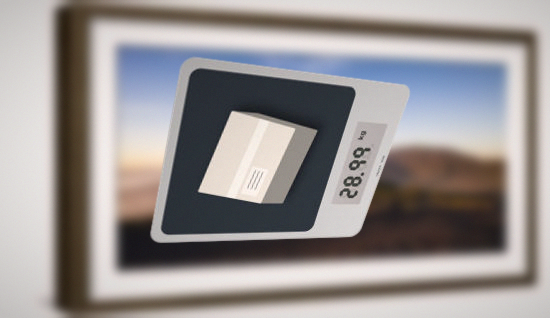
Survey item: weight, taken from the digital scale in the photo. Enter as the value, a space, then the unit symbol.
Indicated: 28.99 kg
